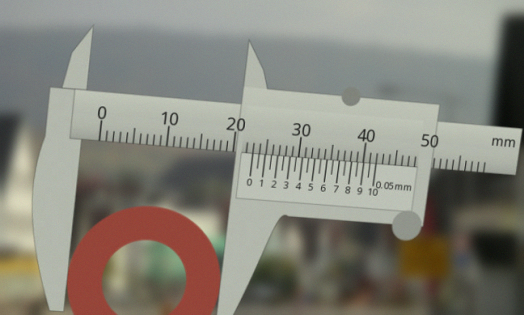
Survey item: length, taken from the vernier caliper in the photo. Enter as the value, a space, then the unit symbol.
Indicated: 23.0 mm
